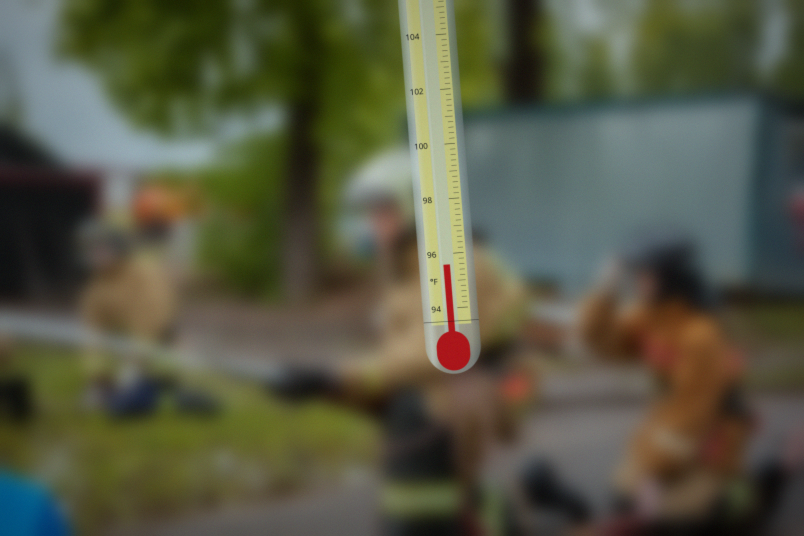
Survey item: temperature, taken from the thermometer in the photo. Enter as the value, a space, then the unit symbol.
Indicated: 95.6 °F
